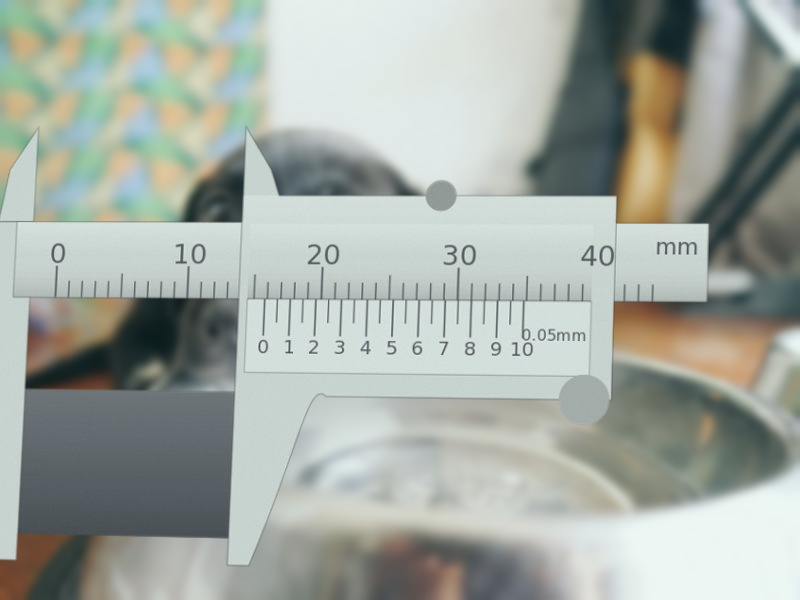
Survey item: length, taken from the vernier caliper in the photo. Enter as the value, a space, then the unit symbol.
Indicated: 15.8 mm
